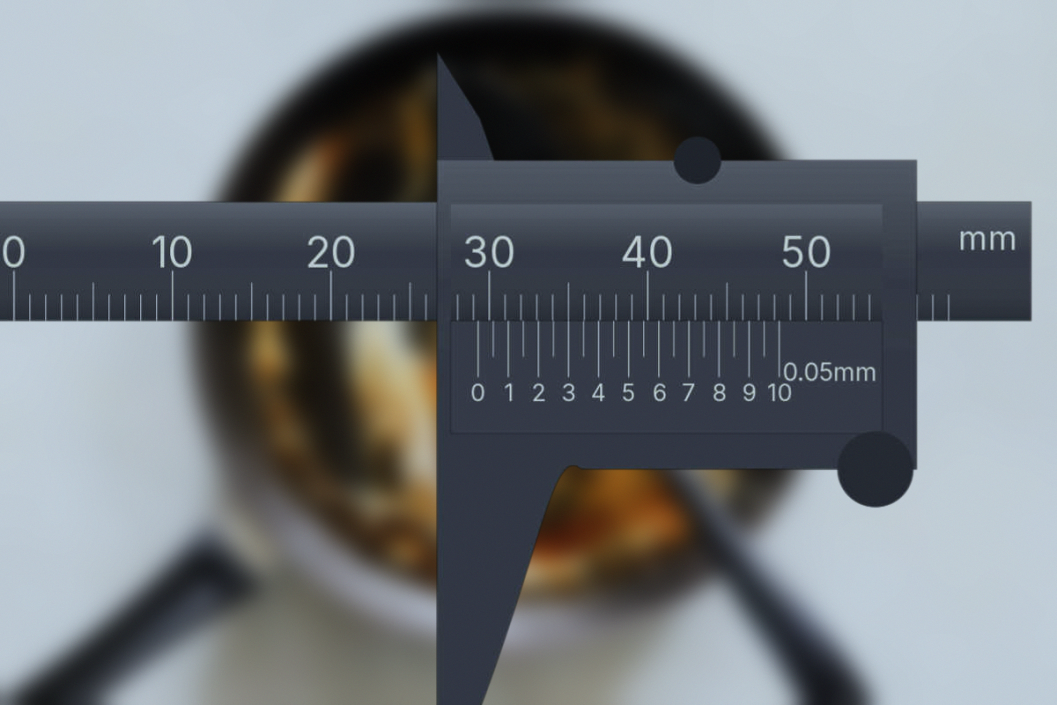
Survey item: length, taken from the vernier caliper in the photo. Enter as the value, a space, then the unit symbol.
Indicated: 29.3 mm
